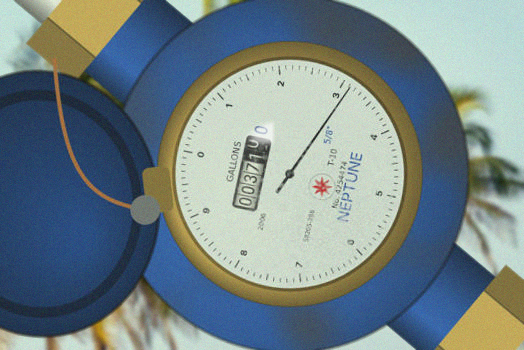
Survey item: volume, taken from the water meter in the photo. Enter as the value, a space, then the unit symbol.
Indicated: 37103.1 gal
